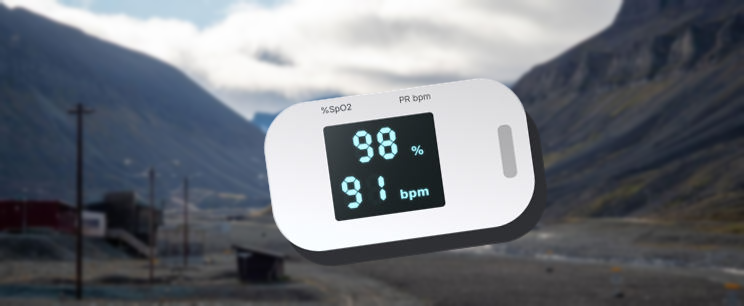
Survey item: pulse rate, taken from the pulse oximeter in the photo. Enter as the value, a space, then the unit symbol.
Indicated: 91 bpm
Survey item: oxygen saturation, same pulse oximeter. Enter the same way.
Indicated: 98 %
